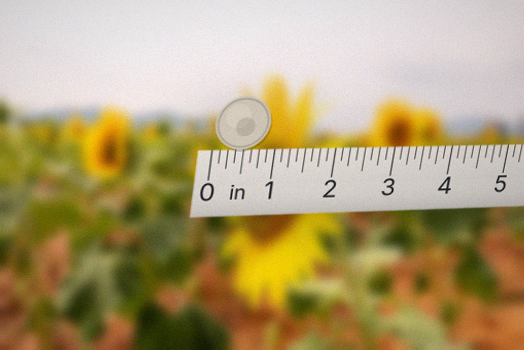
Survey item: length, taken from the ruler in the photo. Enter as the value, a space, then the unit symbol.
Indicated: 0.875 in
